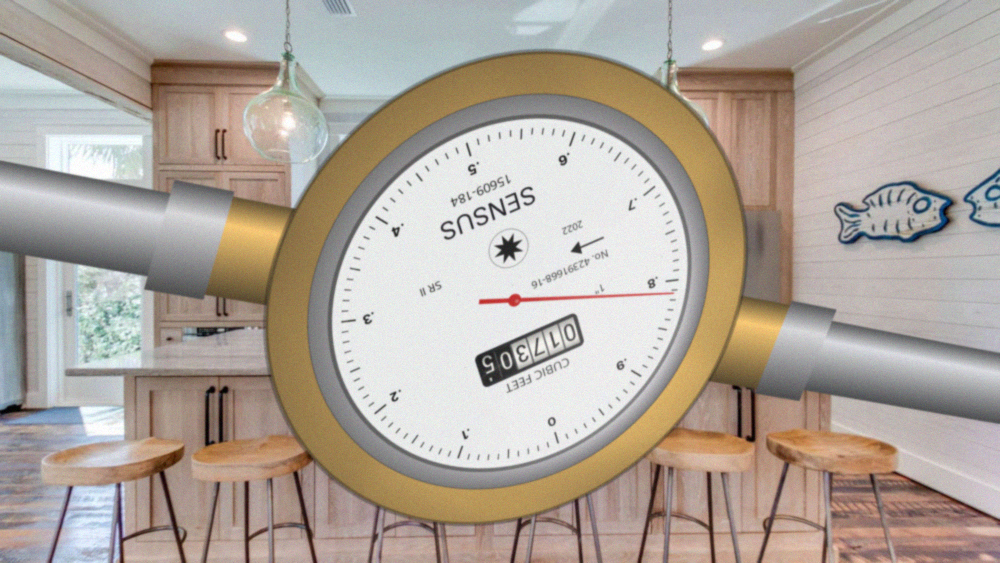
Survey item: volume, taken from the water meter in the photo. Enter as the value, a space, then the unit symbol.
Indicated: 17304.81 ft³
